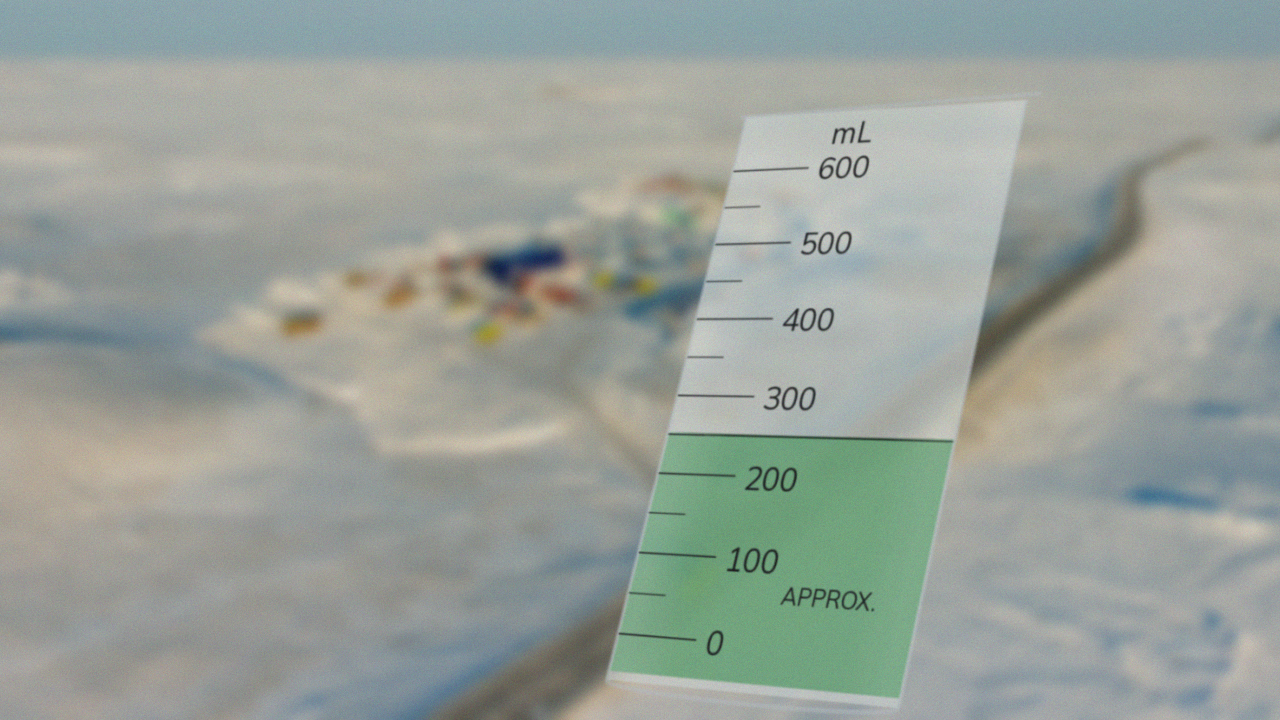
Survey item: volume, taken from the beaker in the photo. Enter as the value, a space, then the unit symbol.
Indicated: 250 mL
